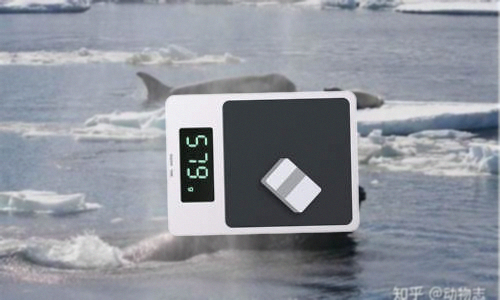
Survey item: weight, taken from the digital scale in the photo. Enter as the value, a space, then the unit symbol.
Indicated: 579 g
